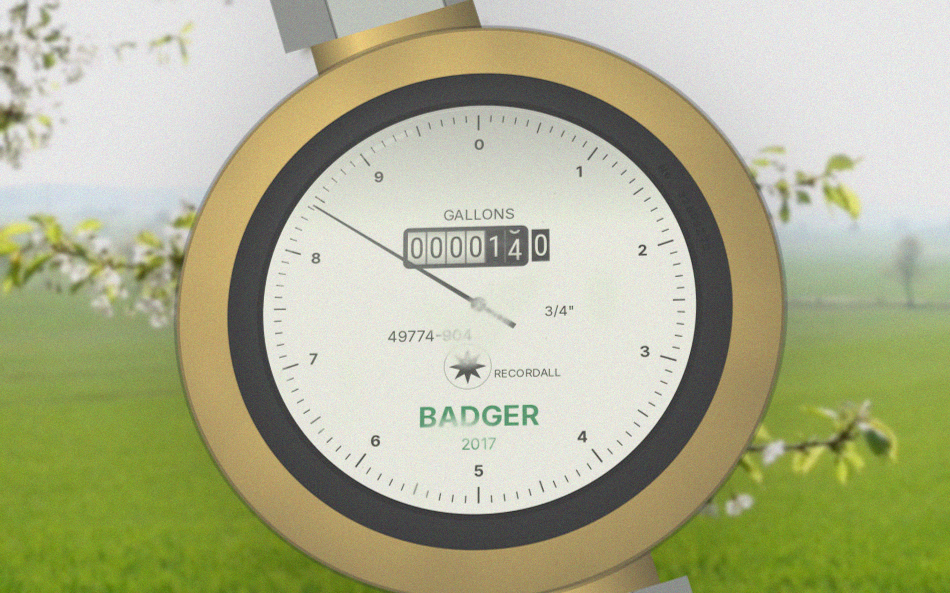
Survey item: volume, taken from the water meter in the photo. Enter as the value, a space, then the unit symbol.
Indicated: 138.4 gal
